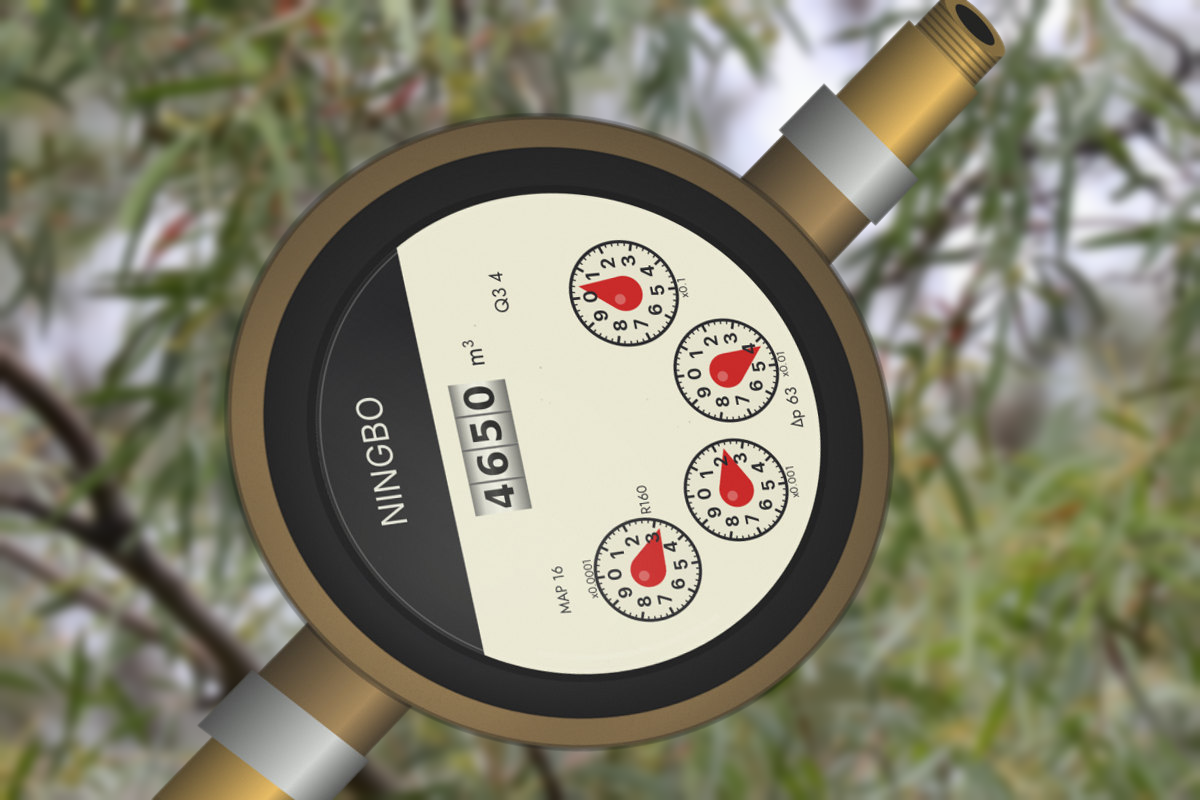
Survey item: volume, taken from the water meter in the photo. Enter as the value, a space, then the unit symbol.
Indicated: 4650.0423 m³
